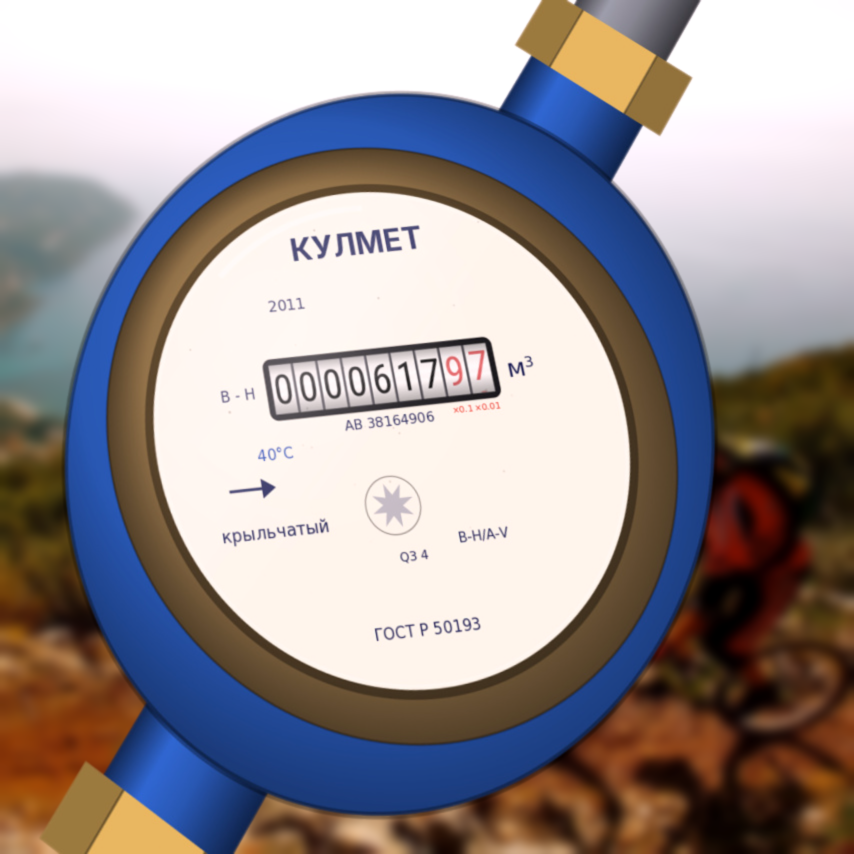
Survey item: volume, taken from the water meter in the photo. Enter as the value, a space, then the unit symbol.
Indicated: 617.97 m³
